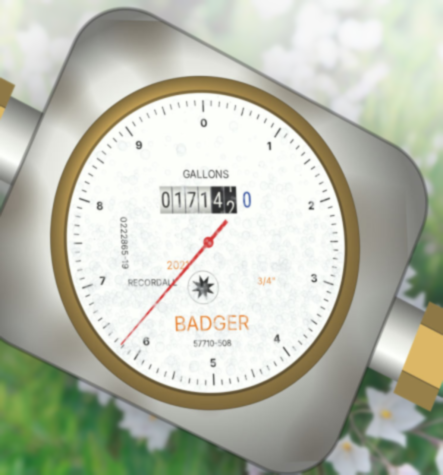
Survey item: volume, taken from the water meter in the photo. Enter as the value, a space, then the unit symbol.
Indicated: 171416.2 gal
